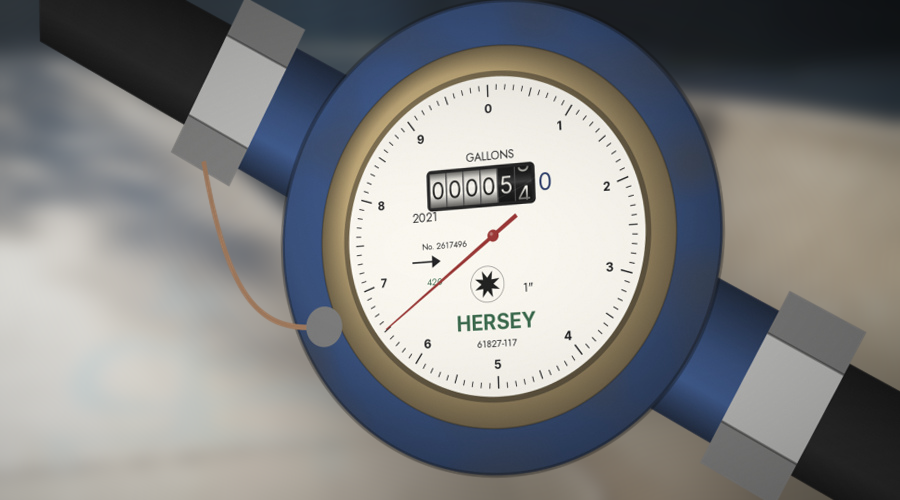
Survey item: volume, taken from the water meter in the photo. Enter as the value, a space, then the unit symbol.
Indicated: 536.5 gal
